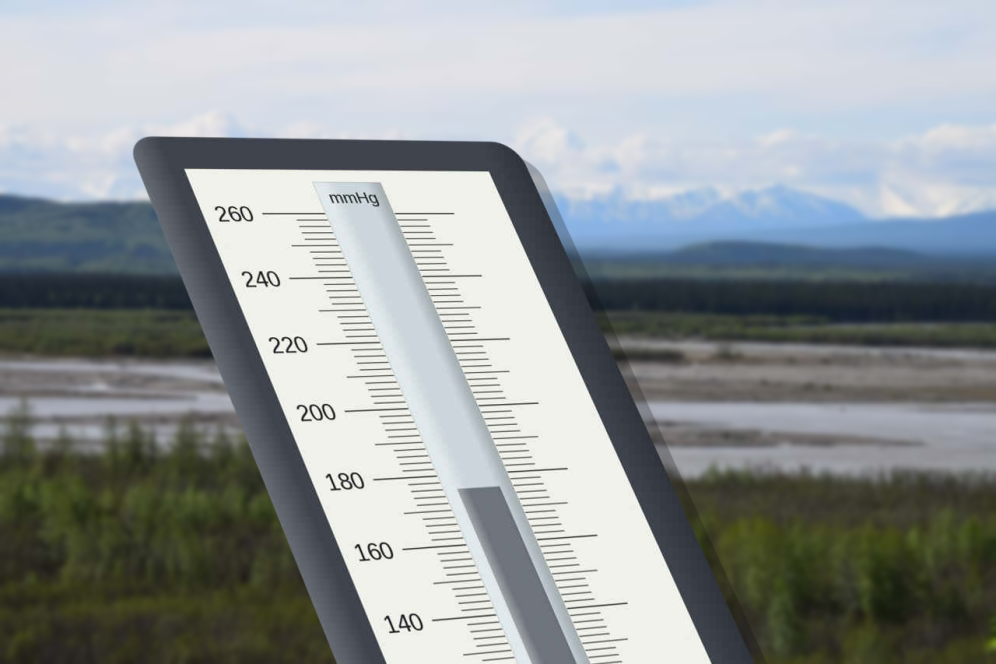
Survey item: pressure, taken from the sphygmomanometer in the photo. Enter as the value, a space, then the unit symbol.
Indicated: 176 mmHg
